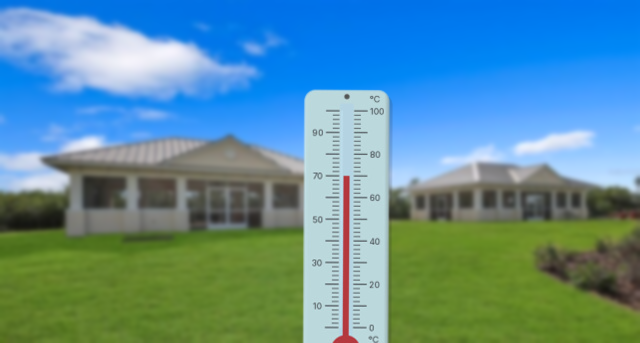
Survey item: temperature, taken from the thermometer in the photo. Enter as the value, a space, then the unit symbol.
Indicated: 70 °C
